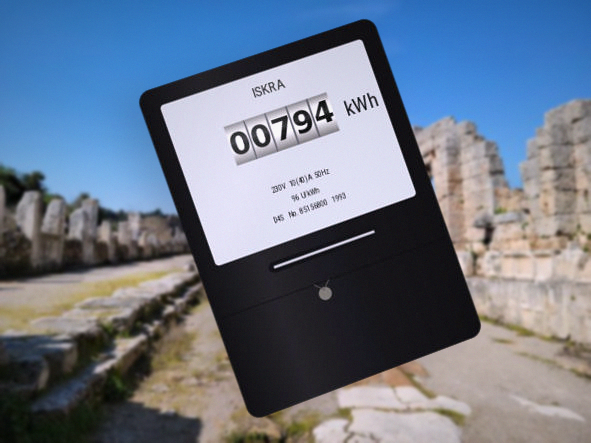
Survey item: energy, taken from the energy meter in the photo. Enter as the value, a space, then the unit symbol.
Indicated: 794 kWh
